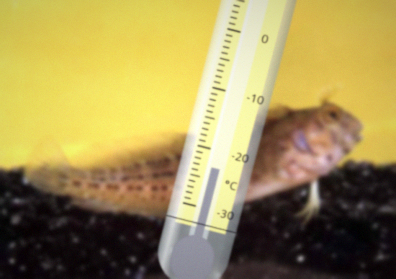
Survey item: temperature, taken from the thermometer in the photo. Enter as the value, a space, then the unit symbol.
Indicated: -23 °C
